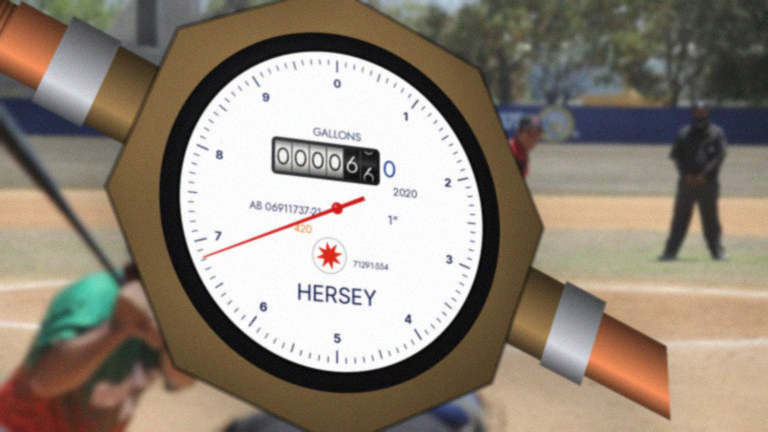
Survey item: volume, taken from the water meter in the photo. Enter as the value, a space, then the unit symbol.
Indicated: 656.8 gal
